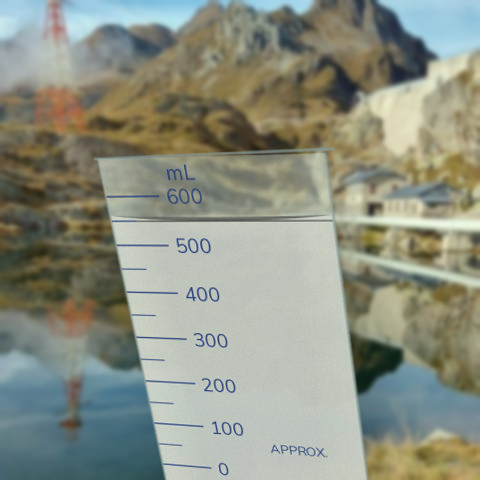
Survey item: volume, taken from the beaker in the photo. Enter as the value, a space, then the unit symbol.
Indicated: 550 mL
